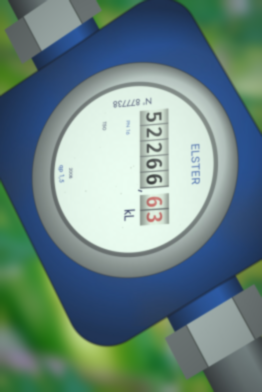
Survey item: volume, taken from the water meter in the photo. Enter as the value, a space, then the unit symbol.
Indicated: 52266.63 kL
